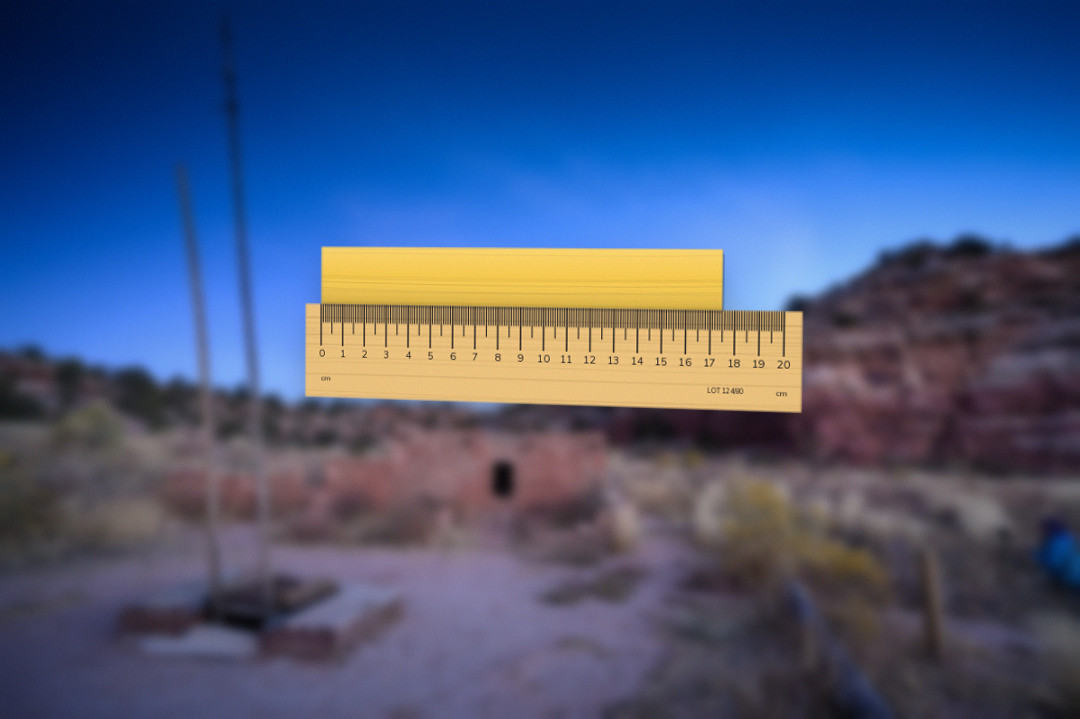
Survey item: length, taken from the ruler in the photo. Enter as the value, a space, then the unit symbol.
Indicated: 17.5 cm
